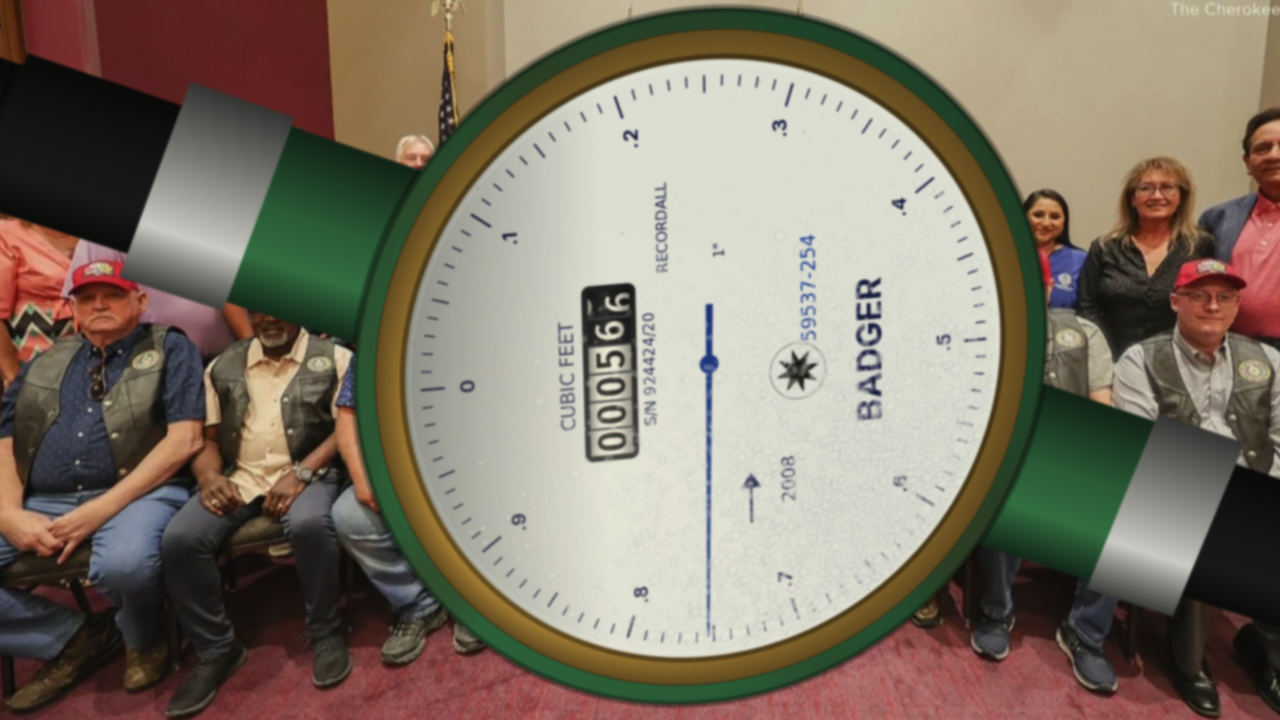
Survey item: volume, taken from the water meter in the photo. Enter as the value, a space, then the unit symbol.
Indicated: 565.75 ft³
